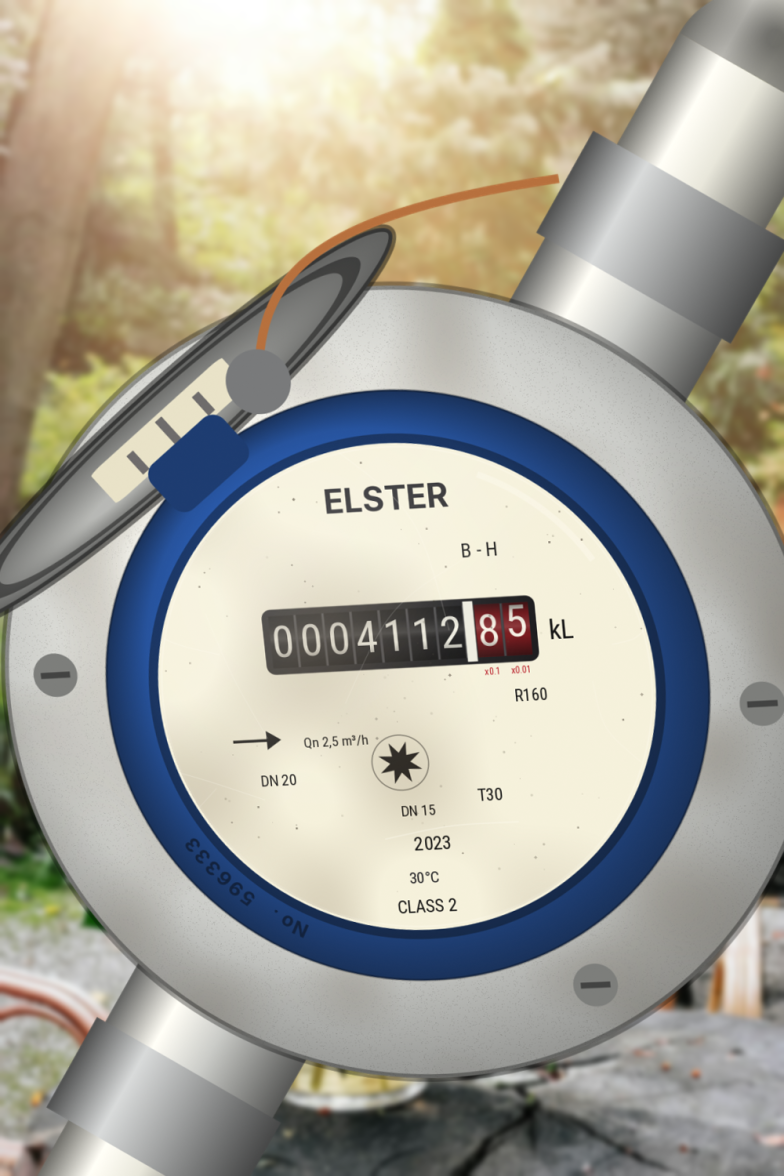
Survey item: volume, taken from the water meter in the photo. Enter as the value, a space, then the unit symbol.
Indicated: 4112.85 kL
